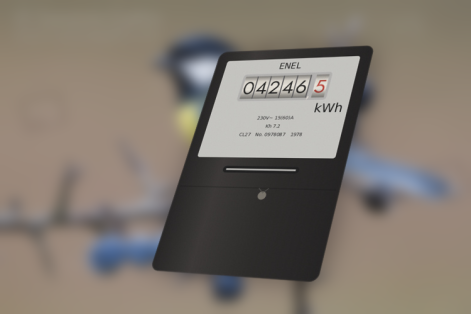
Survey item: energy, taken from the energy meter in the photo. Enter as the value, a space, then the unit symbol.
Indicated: 4246.5 kWh
